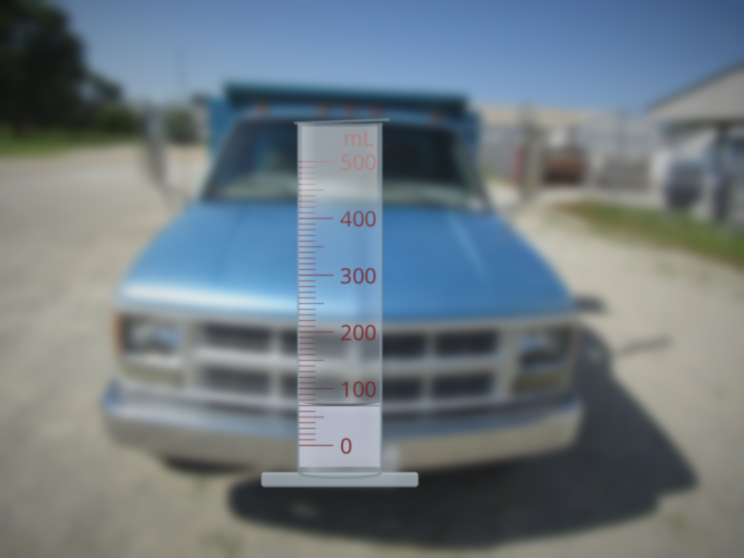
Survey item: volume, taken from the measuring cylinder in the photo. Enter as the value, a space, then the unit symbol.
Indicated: 70 mL
